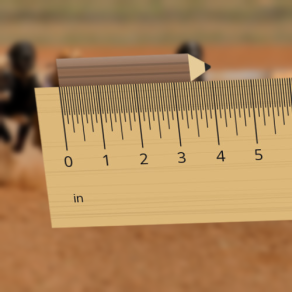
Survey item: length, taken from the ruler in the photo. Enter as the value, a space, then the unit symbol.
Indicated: 4 in
